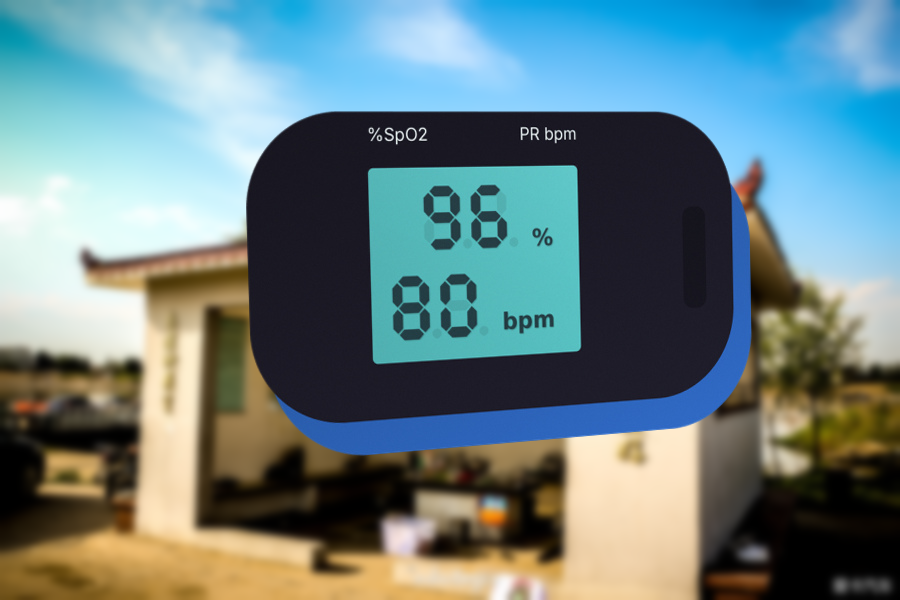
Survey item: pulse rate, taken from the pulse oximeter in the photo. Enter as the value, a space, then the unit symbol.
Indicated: 80 bpm
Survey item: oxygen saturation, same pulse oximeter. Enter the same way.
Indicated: 96 %
